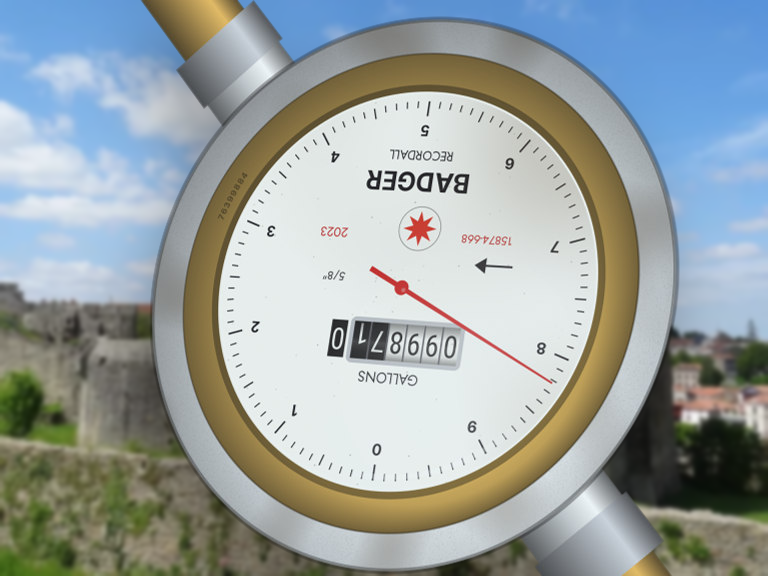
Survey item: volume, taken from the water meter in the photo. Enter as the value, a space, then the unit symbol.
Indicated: 998708.2 gal
